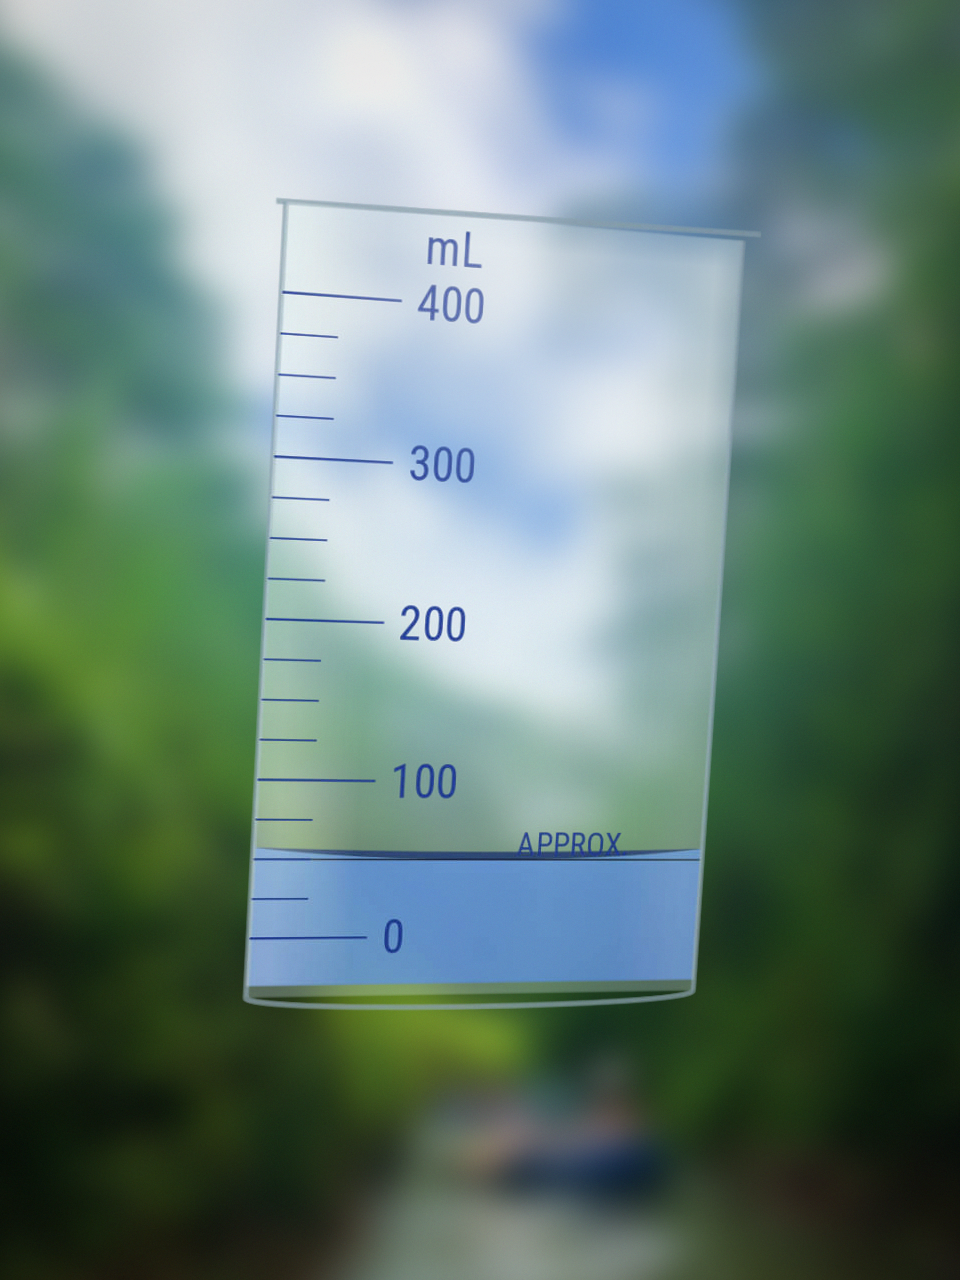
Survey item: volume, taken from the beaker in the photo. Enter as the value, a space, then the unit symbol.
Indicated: 50 mL
